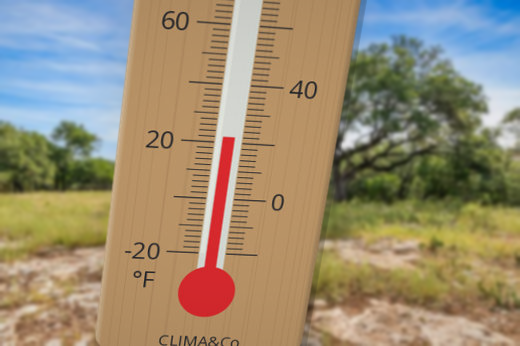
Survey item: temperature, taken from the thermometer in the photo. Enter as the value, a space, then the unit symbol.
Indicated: 22 °F
